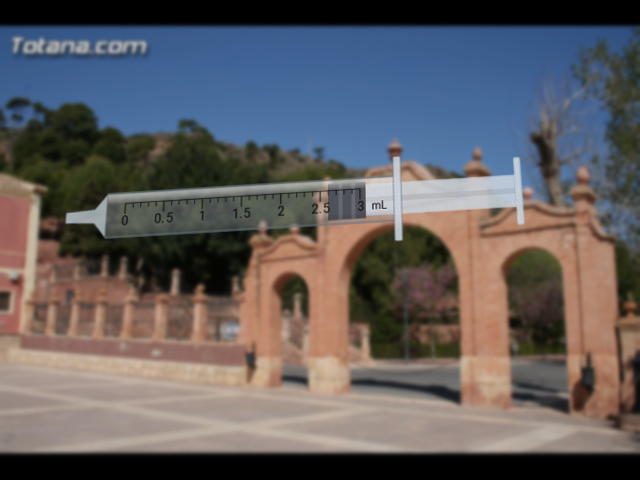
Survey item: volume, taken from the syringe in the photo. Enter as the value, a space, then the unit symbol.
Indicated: 2.6 mL
